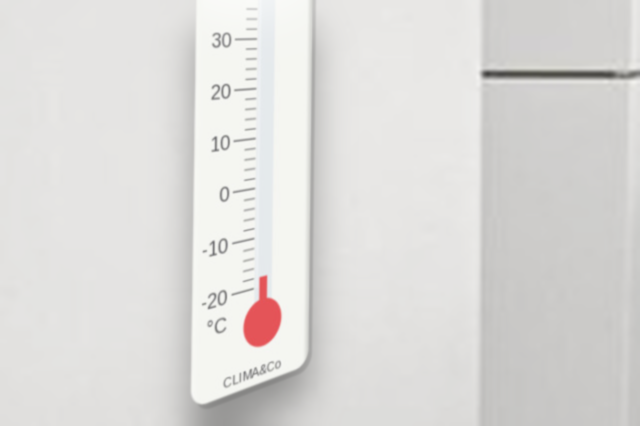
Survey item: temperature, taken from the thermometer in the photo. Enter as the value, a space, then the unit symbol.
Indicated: -18 °C
